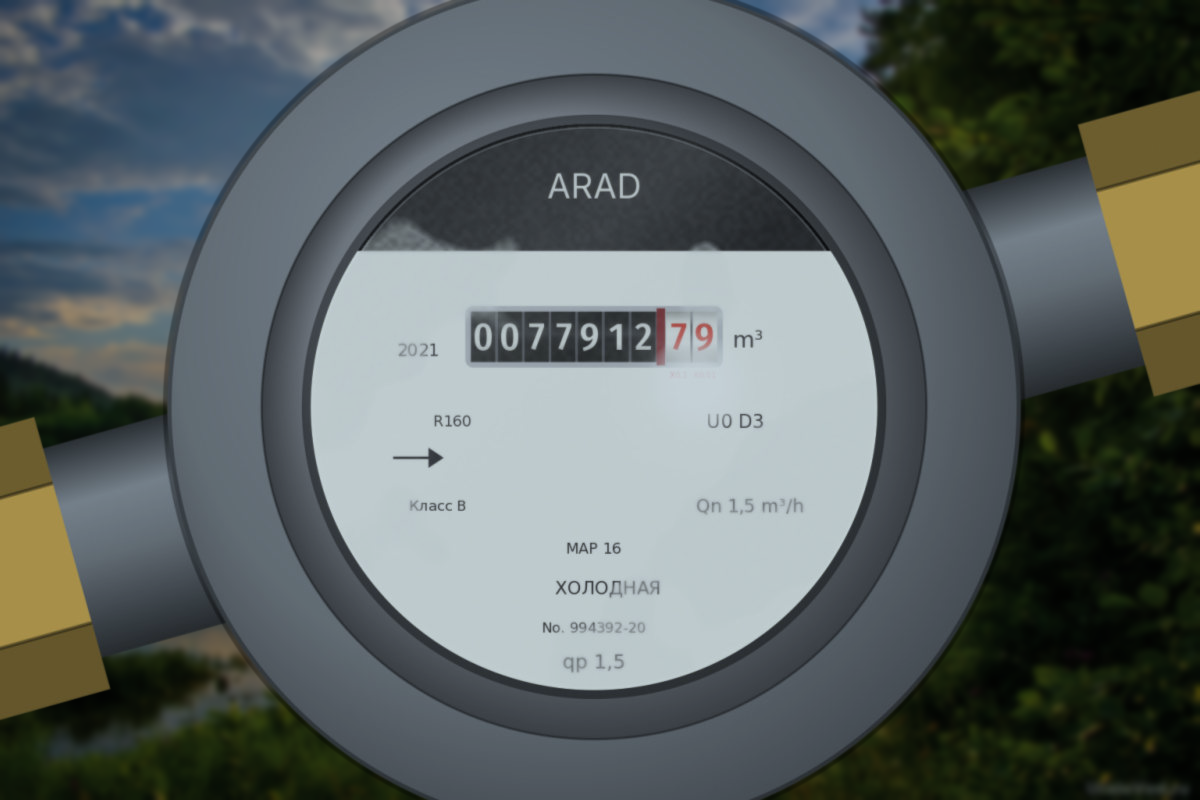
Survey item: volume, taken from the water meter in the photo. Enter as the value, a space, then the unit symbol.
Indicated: 77912.79 m³
